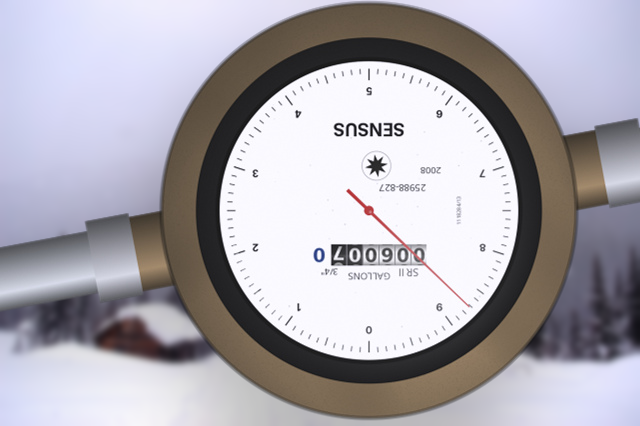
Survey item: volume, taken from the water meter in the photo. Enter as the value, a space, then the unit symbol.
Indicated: 60068.7 gal
